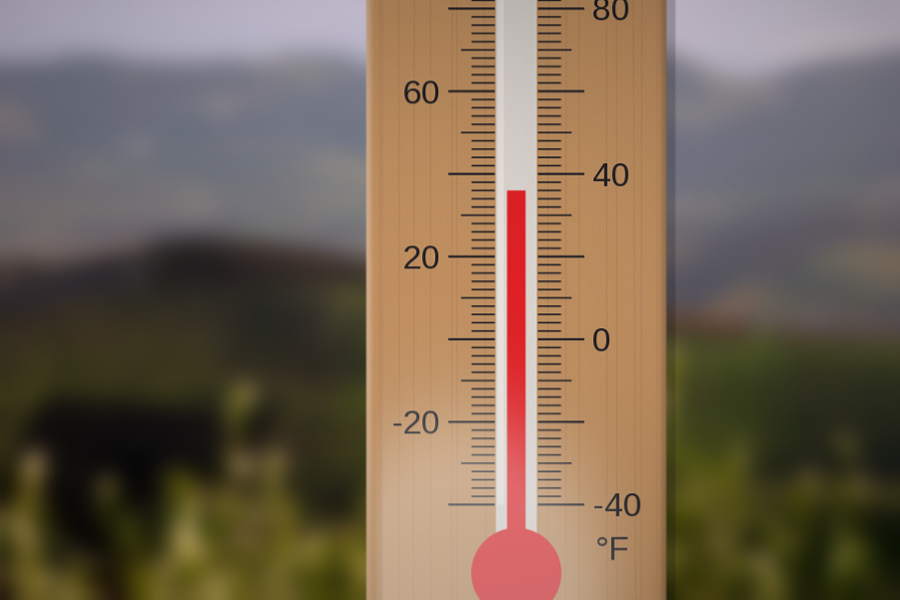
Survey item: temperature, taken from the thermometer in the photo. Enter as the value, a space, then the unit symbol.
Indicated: 36 °F
